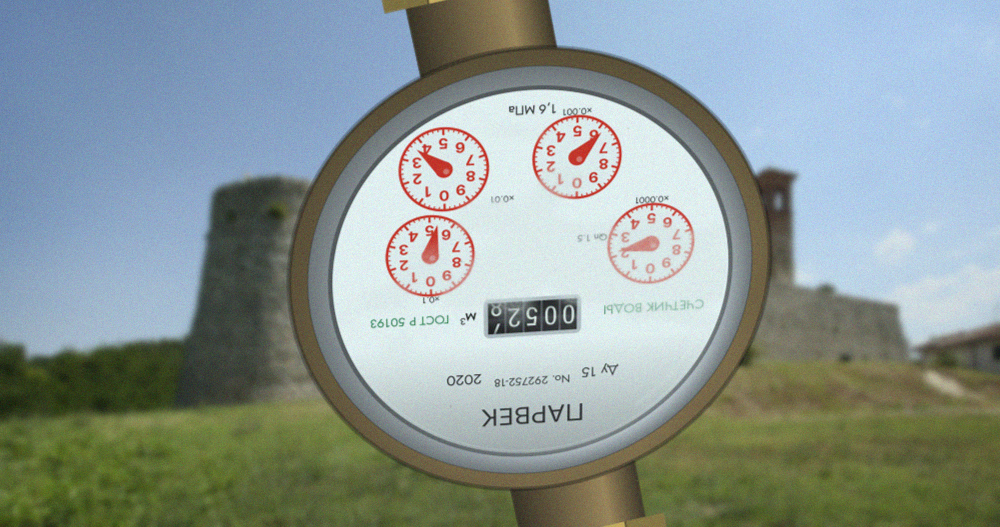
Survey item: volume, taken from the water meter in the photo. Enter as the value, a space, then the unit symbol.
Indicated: 527.5362 m³
